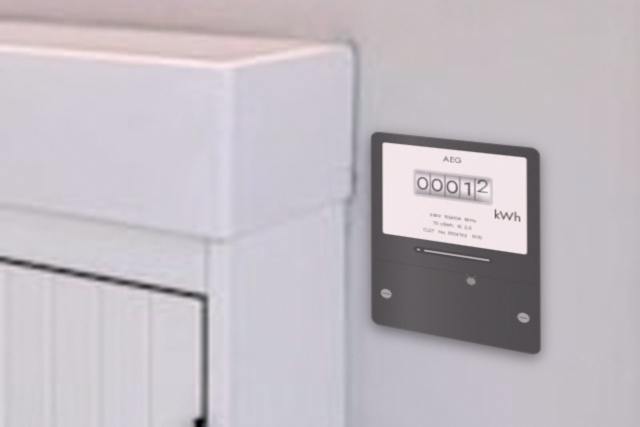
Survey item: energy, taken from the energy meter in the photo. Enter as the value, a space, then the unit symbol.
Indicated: 12 kWh
